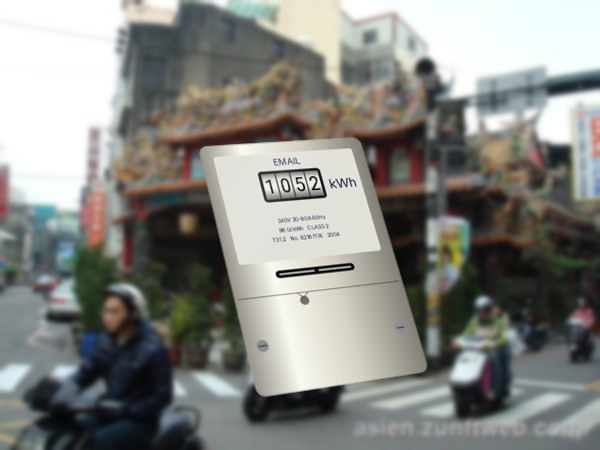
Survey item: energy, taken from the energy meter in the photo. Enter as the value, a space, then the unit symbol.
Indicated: 1052 kWh
